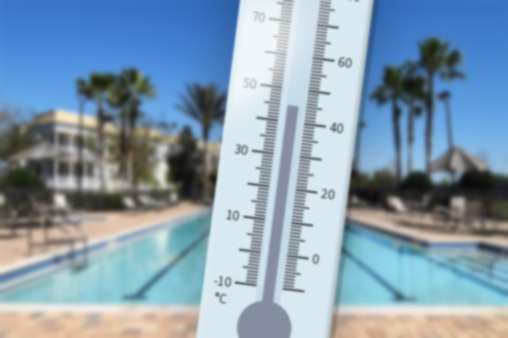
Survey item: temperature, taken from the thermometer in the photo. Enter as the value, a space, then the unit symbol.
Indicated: 45 °C
